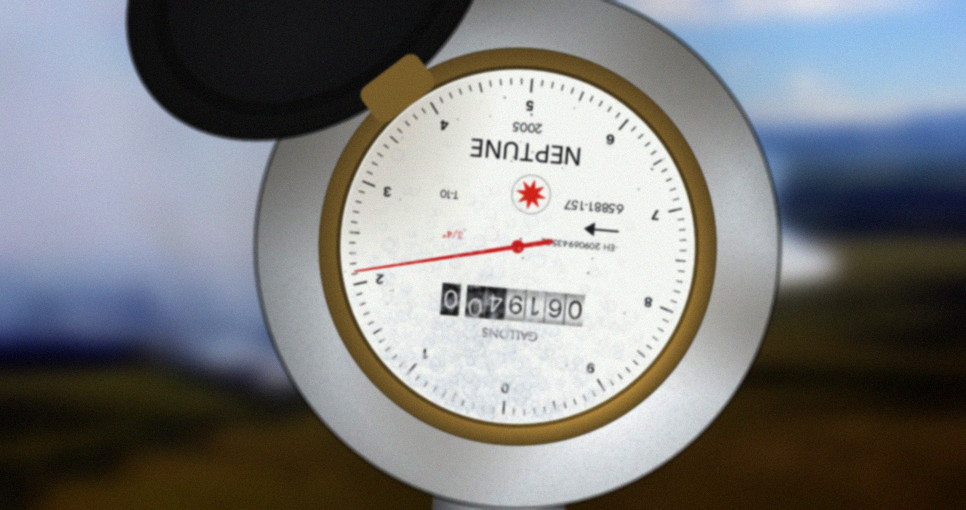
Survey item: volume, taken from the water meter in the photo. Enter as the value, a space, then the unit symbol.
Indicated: 619402.1 gal
